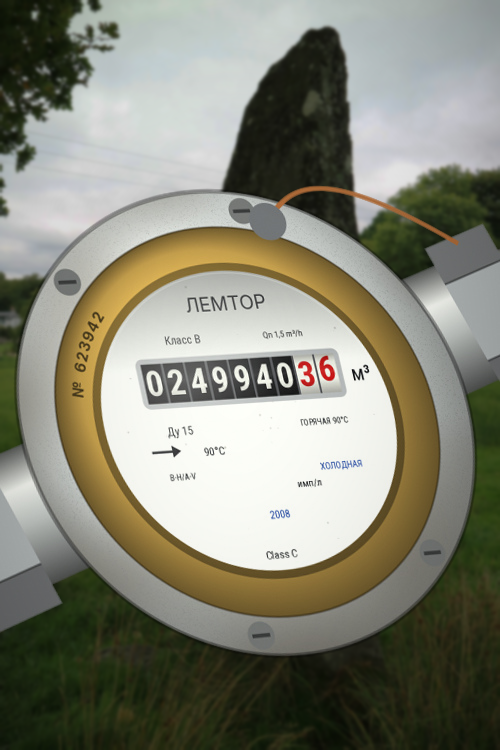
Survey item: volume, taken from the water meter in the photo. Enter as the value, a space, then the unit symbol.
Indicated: 249940.36 m³
